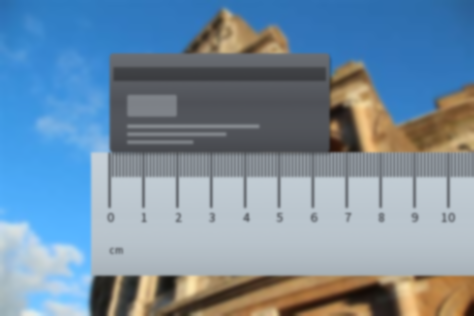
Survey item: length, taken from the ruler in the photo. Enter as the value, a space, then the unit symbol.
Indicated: 6.5 cm
